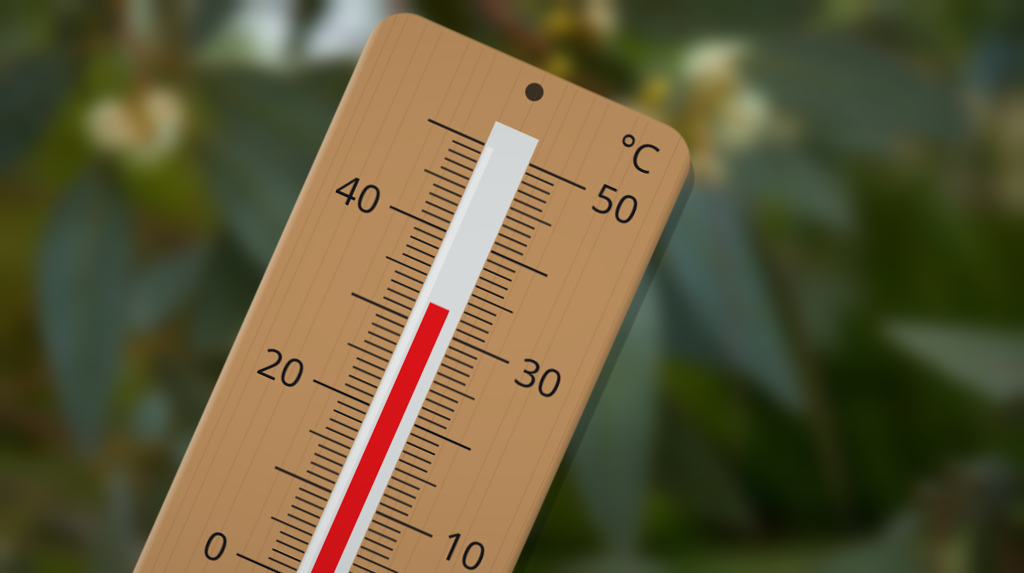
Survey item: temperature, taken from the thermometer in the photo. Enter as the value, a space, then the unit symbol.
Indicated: 32.5 °C
